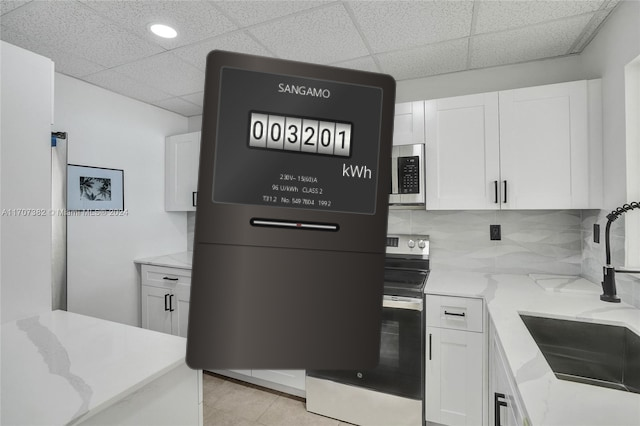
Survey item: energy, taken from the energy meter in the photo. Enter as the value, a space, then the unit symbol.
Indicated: 3201 kWh
